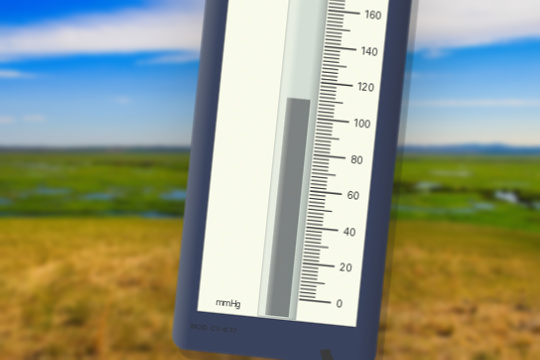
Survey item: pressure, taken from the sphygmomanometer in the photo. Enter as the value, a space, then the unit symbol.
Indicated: 110 mmHg
